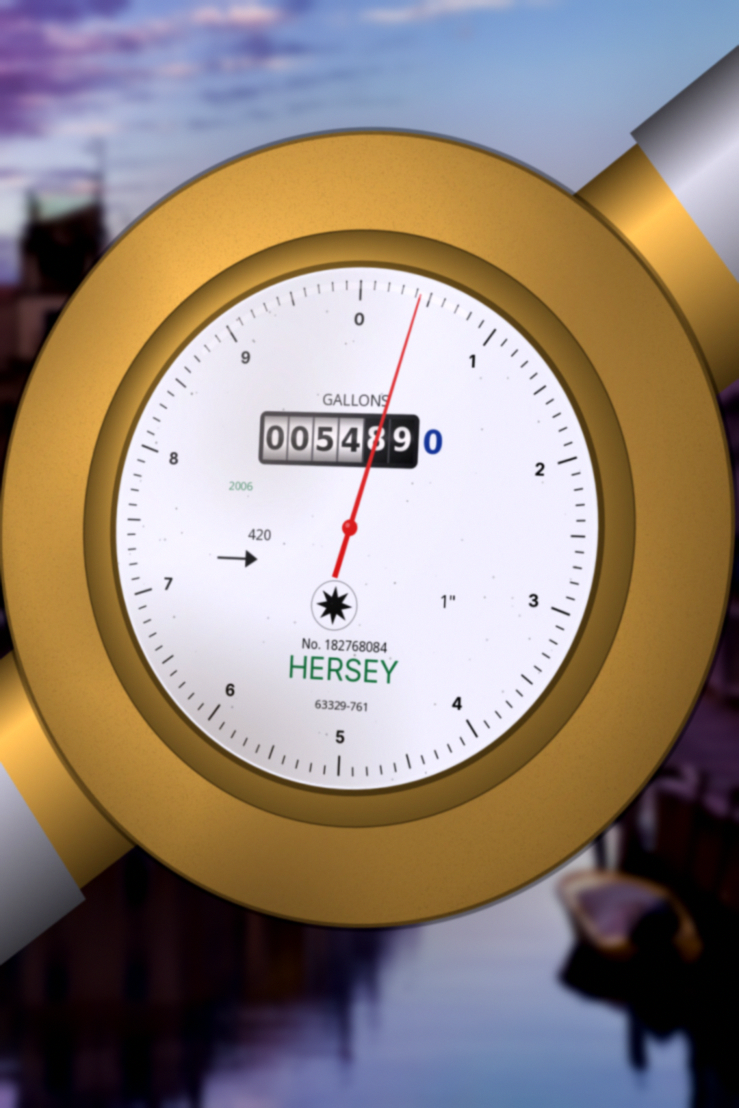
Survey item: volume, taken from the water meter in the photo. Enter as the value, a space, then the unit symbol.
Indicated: 54890.4 gal
